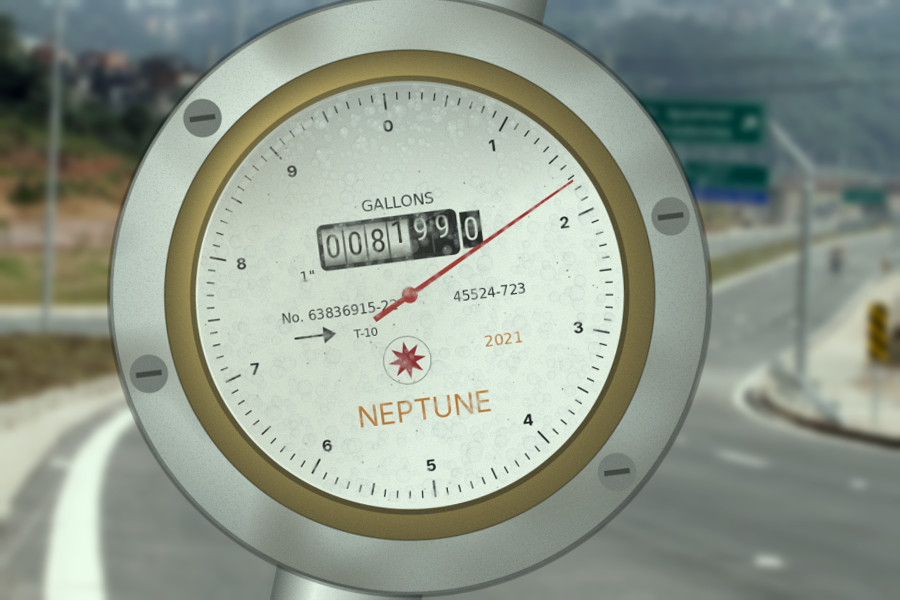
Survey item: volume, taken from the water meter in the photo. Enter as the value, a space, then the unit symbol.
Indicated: 81991.7 gal
